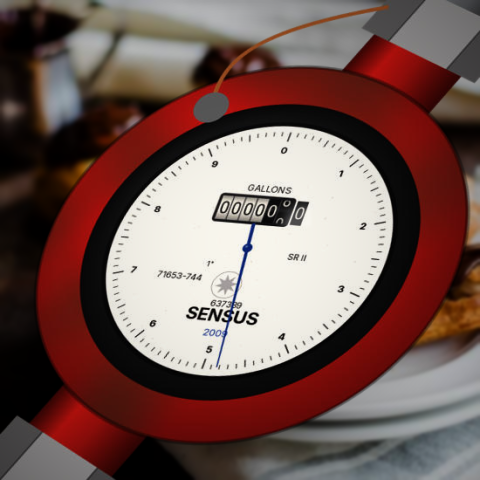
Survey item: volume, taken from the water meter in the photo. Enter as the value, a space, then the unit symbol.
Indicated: 84.8 gal
